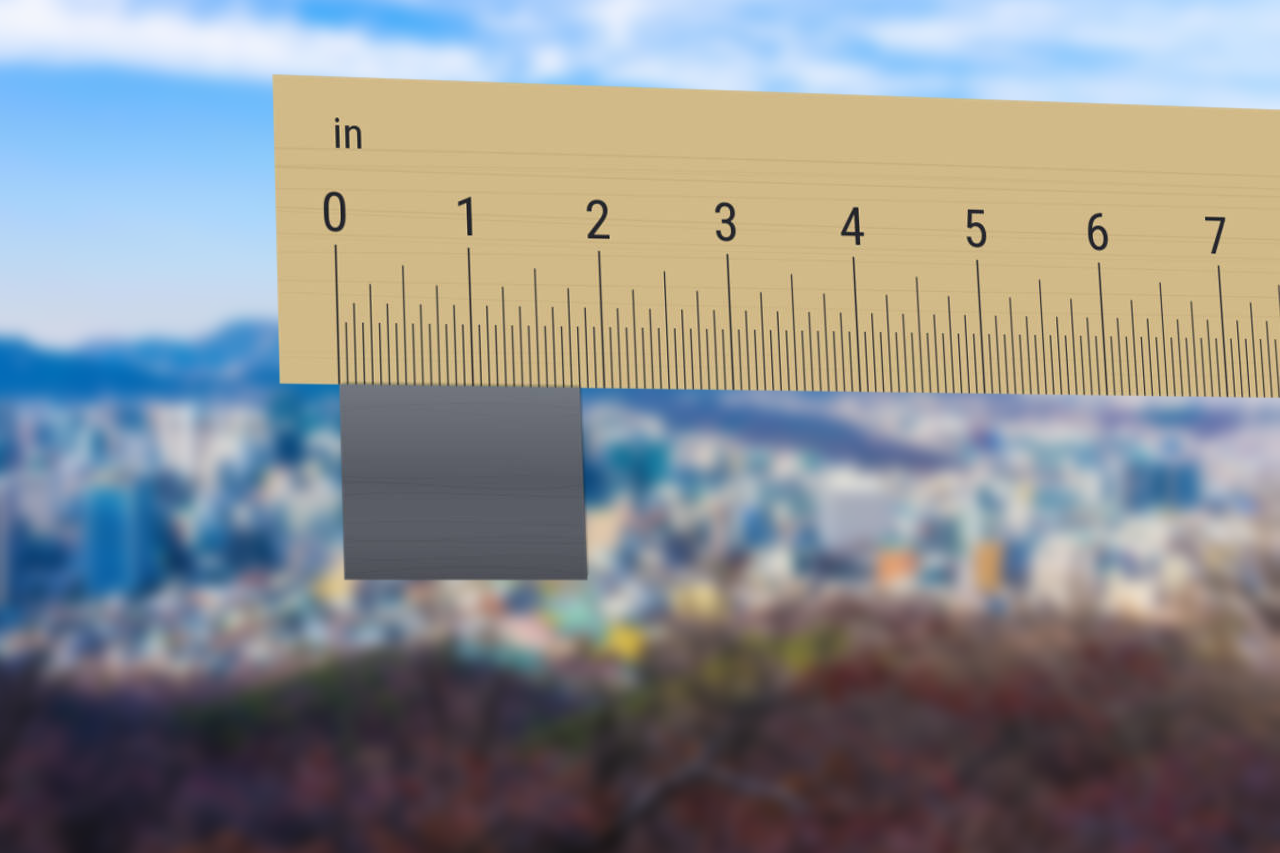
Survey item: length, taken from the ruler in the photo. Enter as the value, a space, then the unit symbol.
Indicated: 1.8125 in
